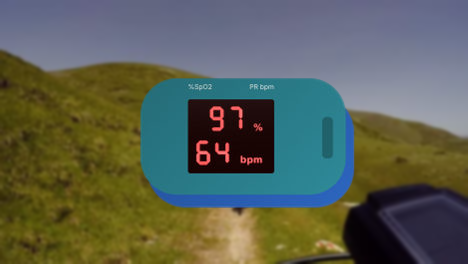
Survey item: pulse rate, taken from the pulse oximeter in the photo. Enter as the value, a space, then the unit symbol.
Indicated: 64 bpm
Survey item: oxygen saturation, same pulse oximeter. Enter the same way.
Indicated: 97 %
